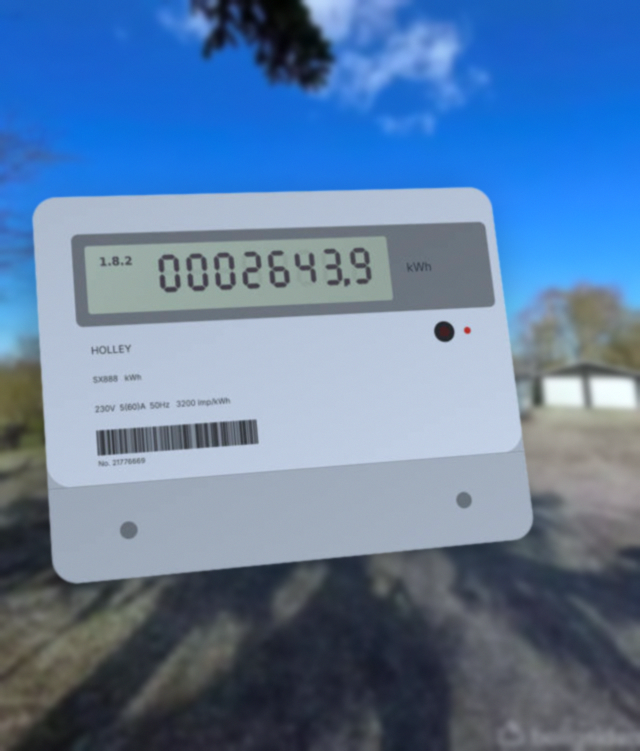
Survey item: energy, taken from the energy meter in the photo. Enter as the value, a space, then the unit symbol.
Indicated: 2643.9 kWh
